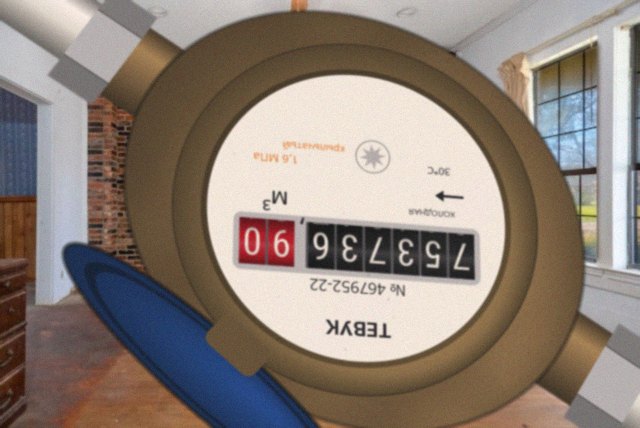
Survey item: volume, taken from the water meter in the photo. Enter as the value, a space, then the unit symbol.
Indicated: 753736.90 m³
